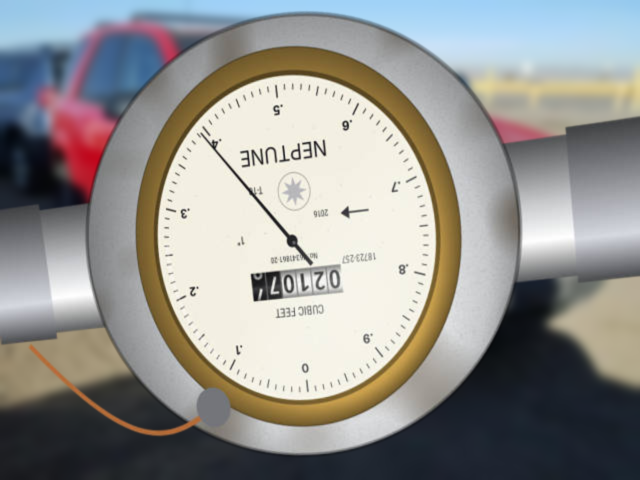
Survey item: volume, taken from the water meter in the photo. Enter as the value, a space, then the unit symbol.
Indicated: 21077.39 ft³
